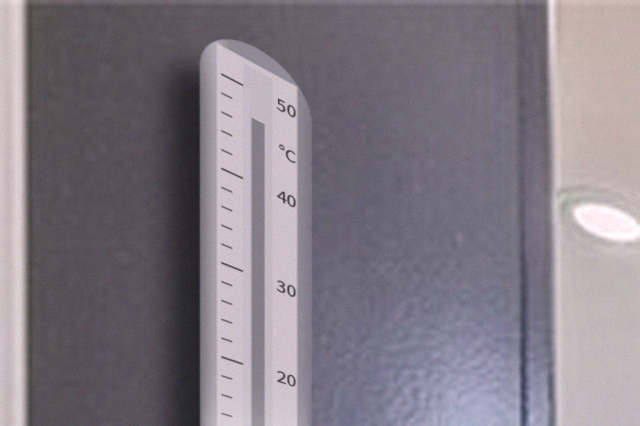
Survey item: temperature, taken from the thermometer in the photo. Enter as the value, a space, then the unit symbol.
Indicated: 47 °C
